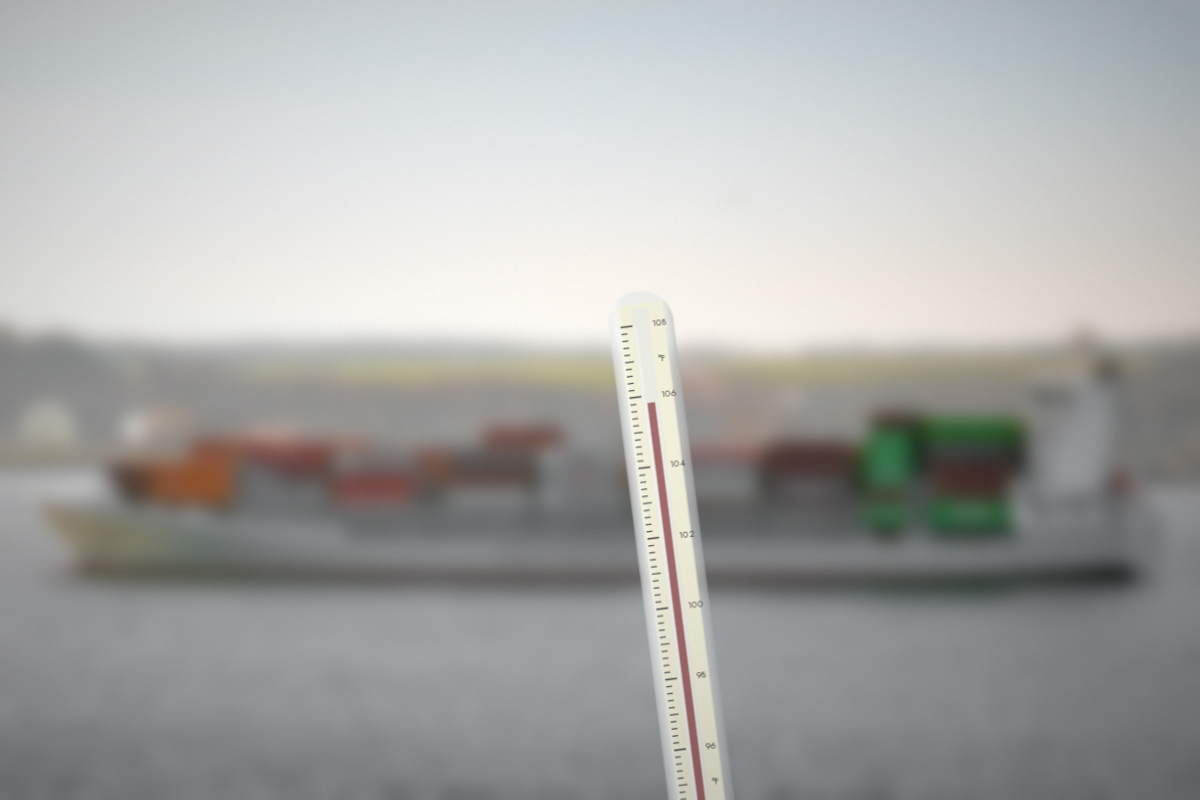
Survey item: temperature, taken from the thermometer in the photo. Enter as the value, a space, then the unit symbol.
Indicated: 105.8 °F
